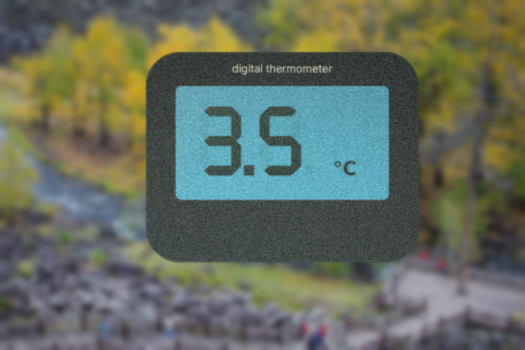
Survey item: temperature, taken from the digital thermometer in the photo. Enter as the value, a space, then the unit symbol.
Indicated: 3.5 °C
